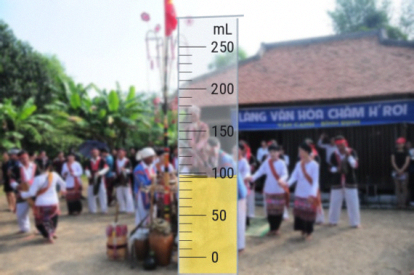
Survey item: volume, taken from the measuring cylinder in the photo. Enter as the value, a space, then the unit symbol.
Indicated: 95 mL
